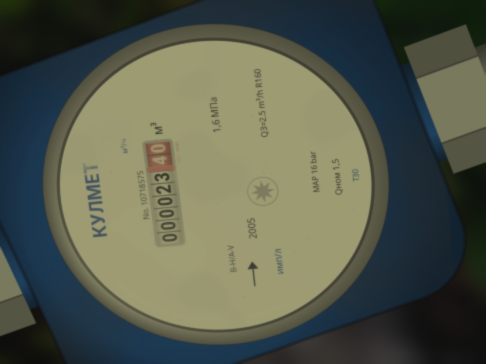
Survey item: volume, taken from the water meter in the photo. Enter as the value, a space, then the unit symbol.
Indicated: 23.40 m³
